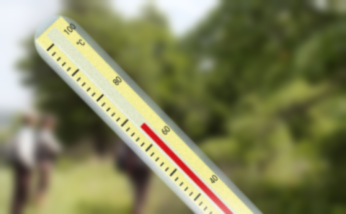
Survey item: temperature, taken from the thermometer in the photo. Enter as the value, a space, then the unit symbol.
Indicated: 66 °C
